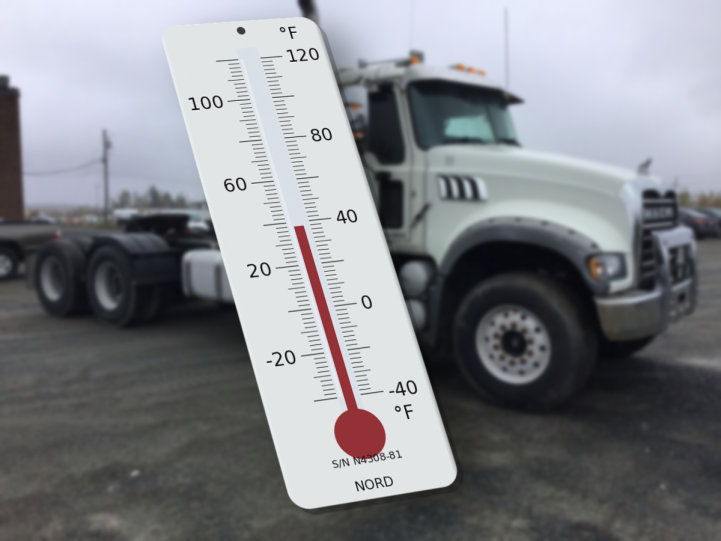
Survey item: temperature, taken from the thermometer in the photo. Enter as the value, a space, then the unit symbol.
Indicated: 38 °F
